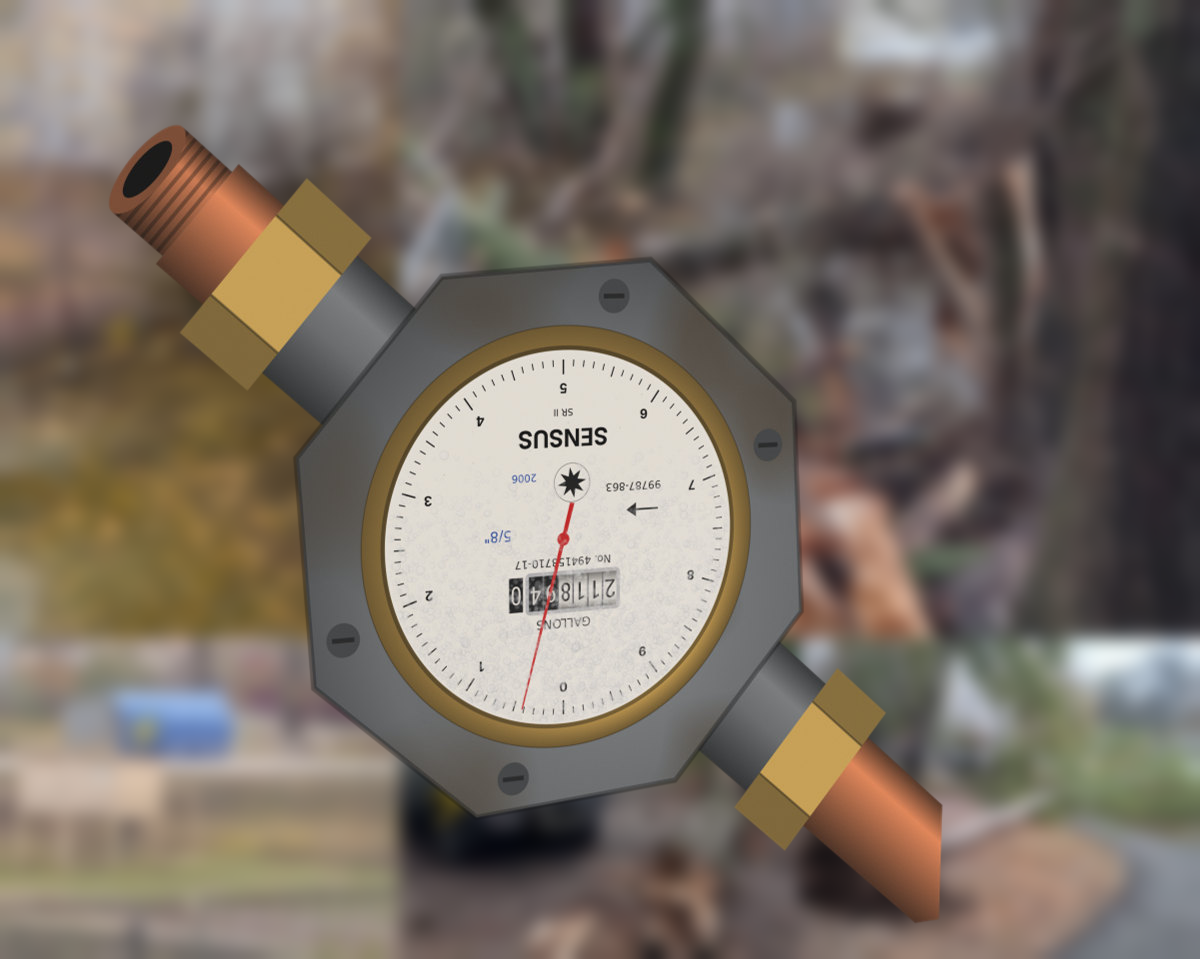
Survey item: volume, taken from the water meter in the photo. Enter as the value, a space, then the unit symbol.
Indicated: 2118940.4 gal
